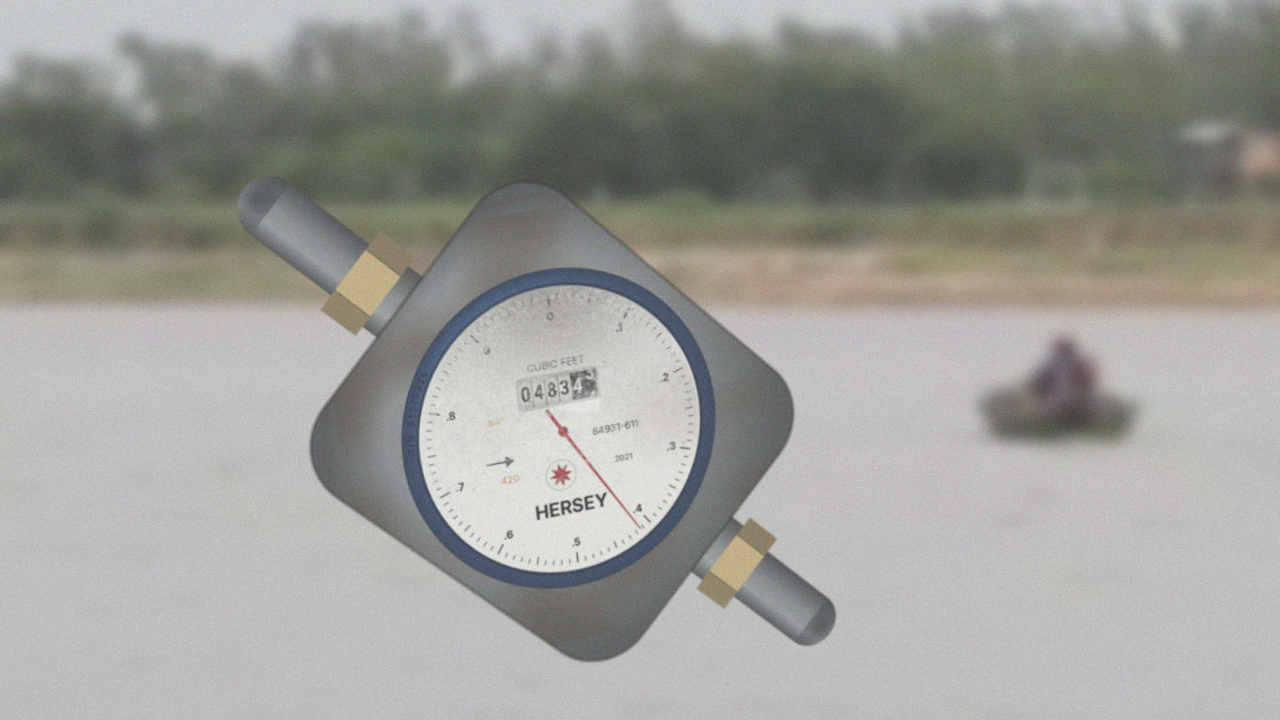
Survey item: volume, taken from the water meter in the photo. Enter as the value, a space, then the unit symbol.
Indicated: 48343.41 ft³
